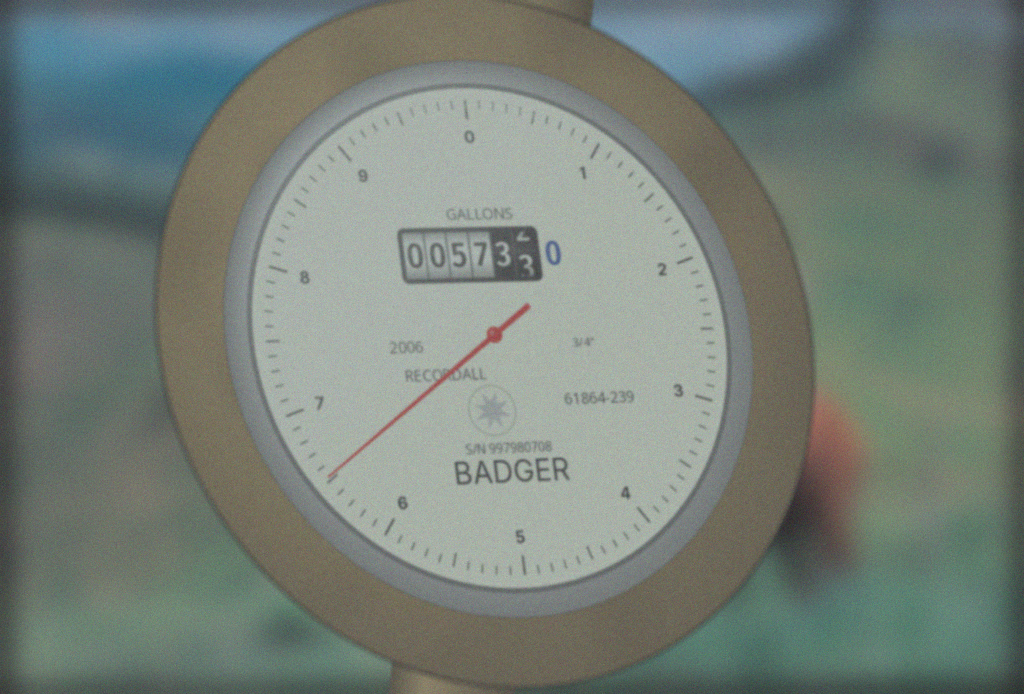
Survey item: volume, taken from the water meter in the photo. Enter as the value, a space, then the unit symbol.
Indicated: 57326.5 gal
